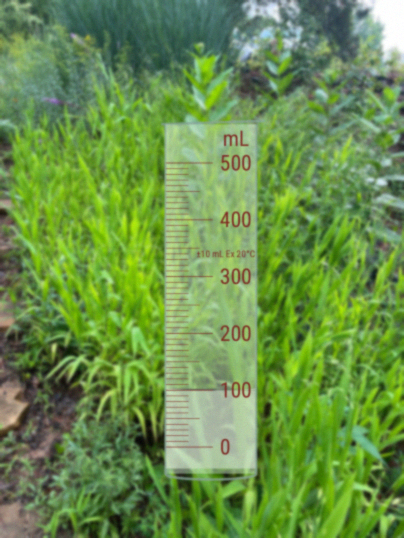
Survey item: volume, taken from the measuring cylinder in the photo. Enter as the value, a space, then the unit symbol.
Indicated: 100 mL
